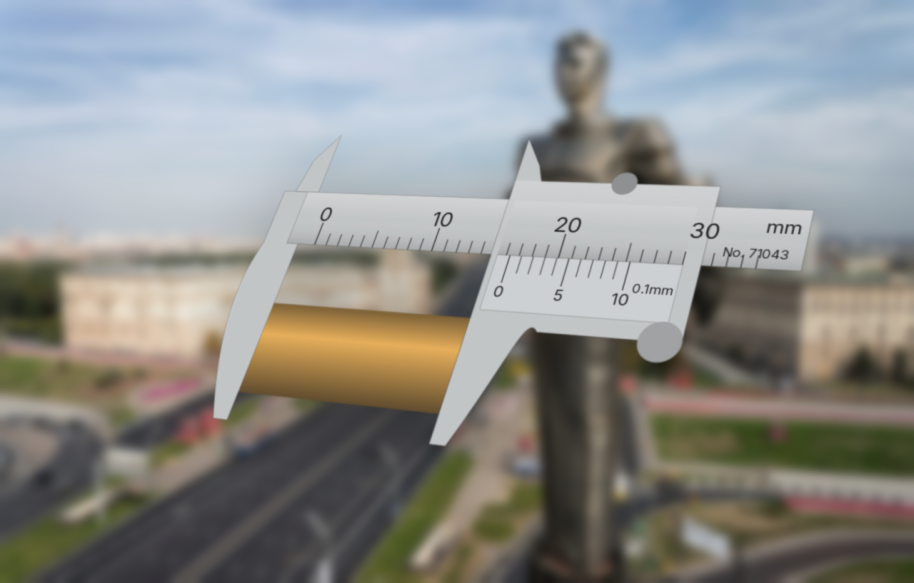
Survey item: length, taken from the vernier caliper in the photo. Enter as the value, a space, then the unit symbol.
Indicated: 16.3 mm
